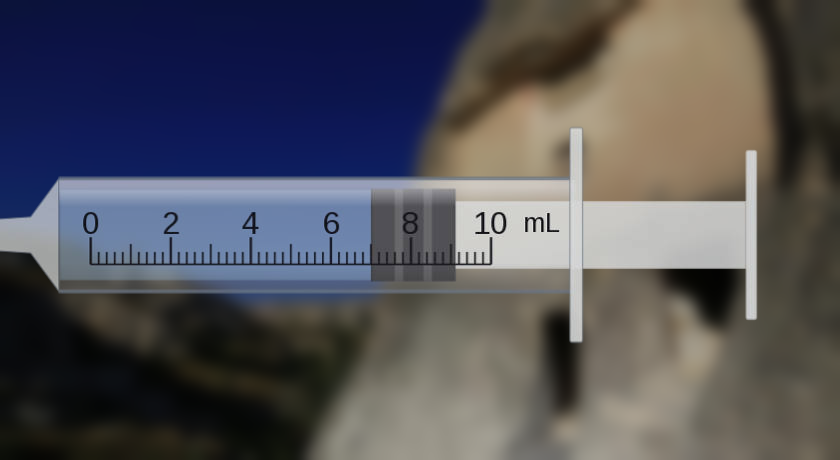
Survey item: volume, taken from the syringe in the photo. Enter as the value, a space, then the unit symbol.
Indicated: 7 mL
